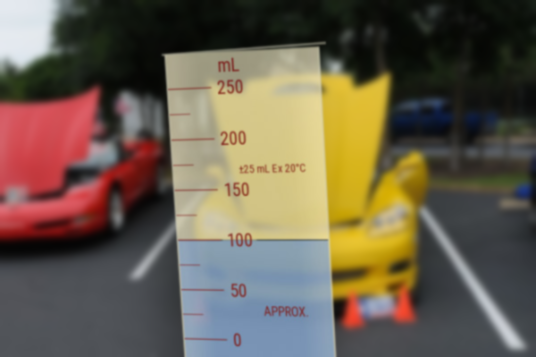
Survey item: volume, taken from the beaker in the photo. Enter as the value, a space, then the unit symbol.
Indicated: 100 mL
